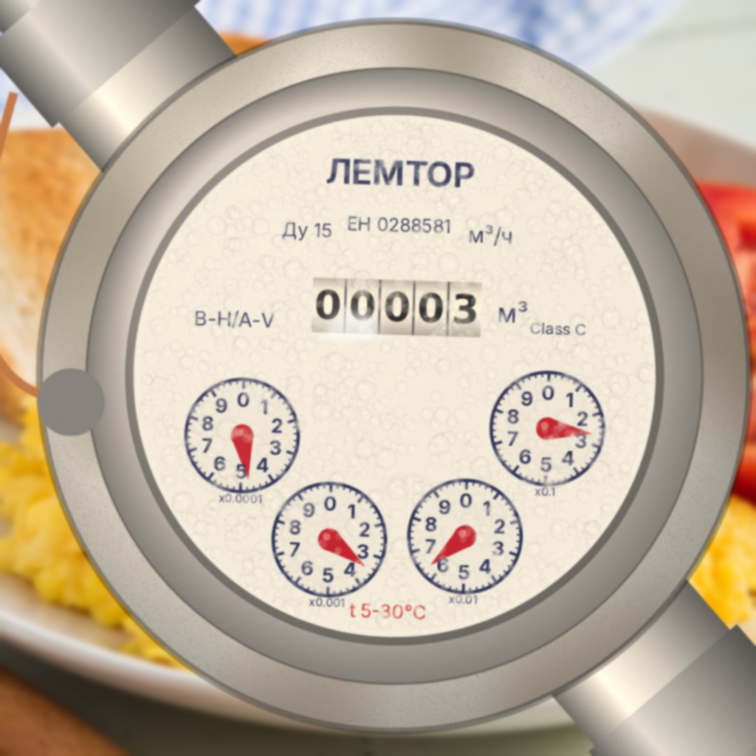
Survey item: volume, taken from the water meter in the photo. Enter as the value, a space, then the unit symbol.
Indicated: 3.2634 m³
